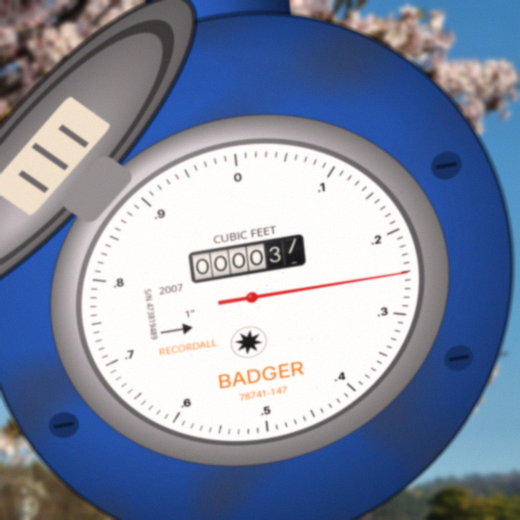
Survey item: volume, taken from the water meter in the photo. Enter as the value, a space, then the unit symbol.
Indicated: 37.25 ft³
